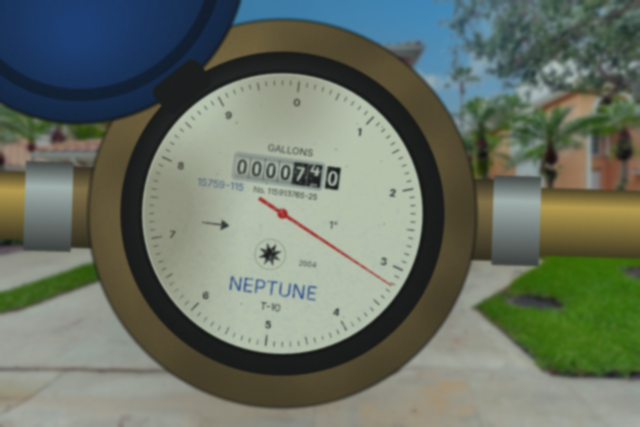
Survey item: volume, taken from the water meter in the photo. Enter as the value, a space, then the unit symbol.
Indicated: 743.2 gal
